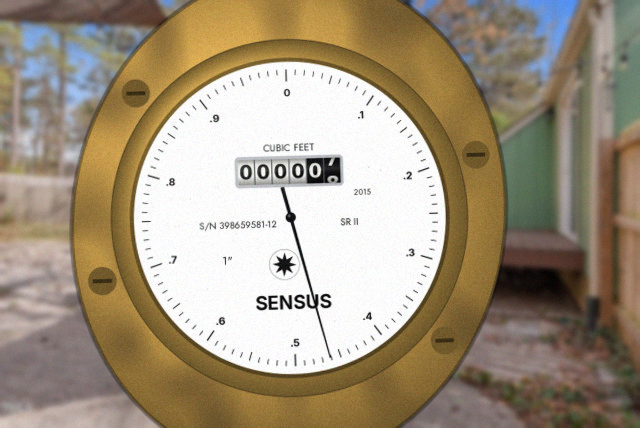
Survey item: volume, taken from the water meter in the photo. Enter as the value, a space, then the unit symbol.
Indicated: 7.46 ft³
